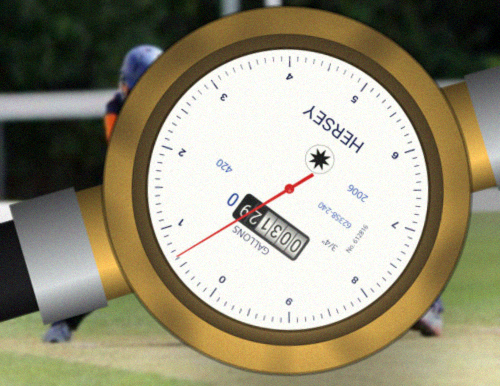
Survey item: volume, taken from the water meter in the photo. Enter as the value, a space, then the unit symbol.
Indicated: 31290.6 gal
